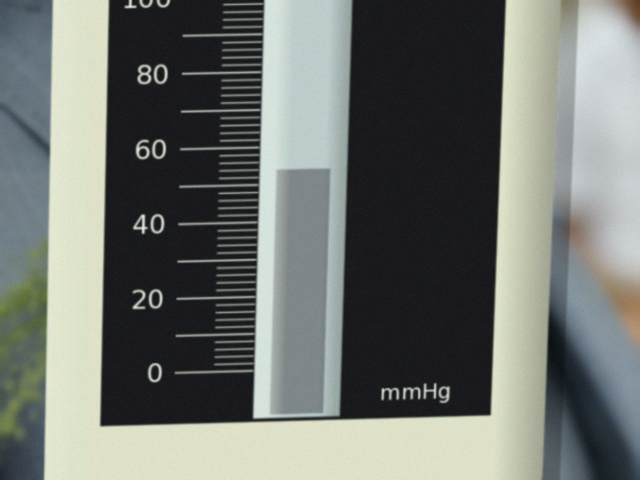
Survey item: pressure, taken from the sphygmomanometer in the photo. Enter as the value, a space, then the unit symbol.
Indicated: 54 mmHg
